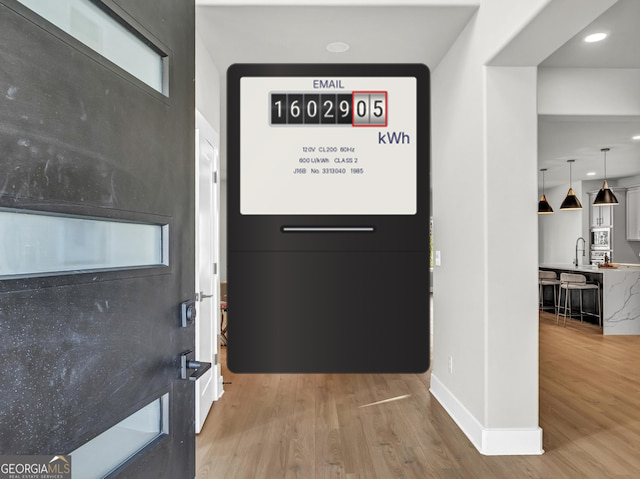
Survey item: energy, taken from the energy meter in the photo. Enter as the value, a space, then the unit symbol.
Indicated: 16029.05 kWh
